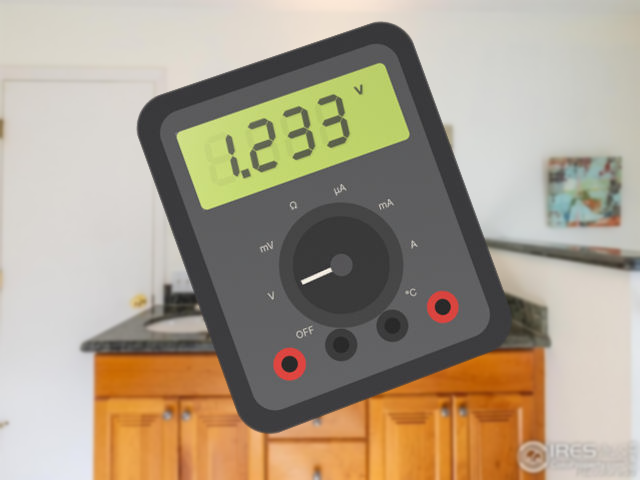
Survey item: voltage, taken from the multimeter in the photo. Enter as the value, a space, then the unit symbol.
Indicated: 1.233 V
